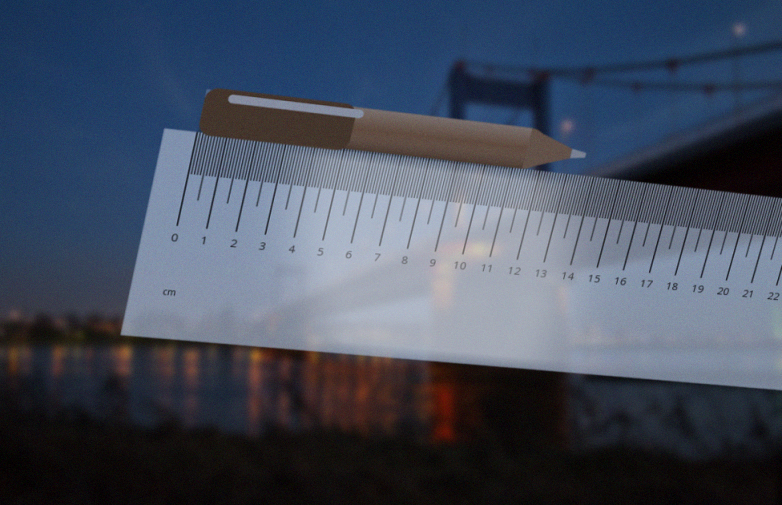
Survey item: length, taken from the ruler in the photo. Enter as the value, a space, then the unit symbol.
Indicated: 13.5 cm
